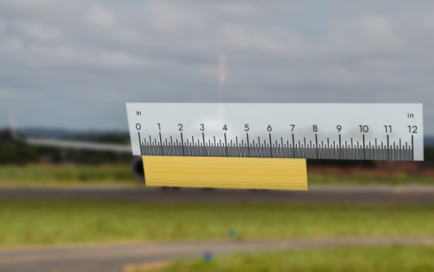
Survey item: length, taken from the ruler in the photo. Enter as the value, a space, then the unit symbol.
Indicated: 7.5 in
